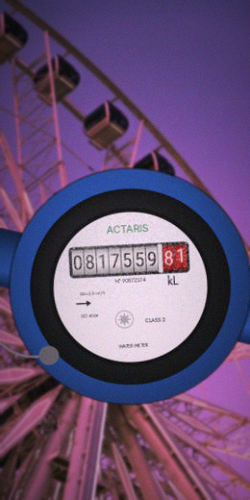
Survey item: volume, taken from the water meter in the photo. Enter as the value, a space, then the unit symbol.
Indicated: 817559.81 kL
